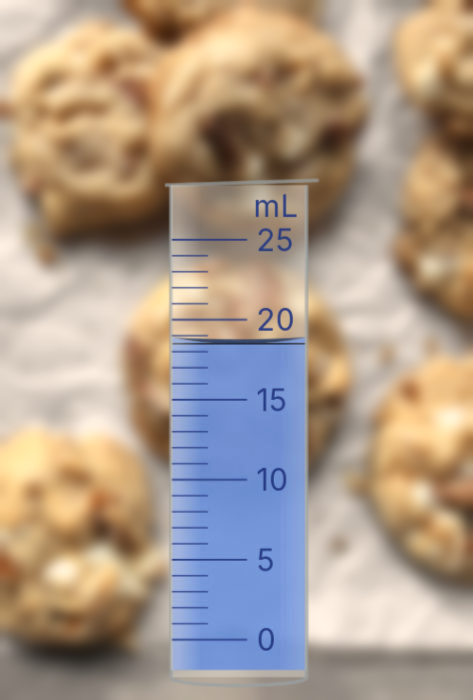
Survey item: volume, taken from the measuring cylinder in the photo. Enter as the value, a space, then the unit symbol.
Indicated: 18.5 mL
